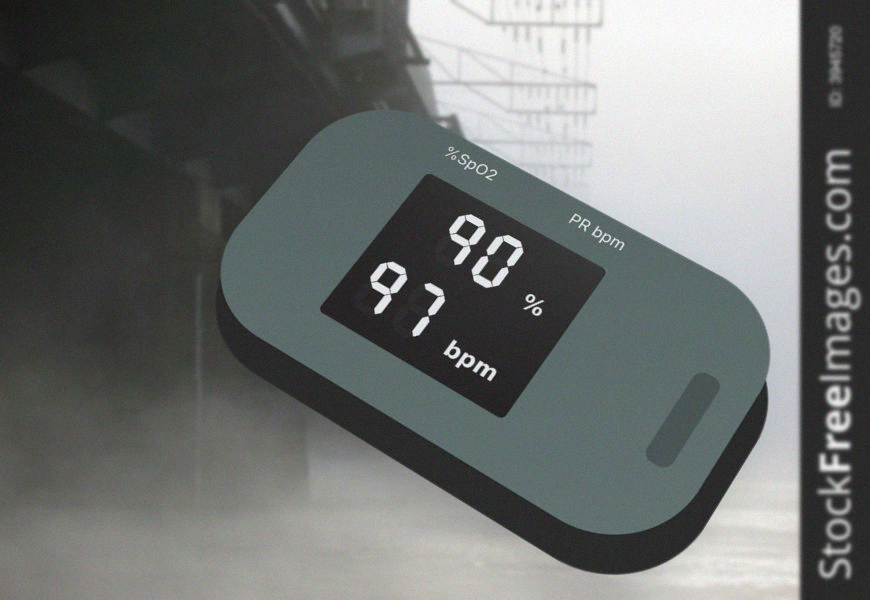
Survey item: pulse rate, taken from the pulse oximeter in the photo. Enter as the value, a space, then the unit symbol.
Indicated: 97 bpm
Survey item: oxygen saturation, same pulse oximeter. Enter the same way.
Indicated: 90 %
